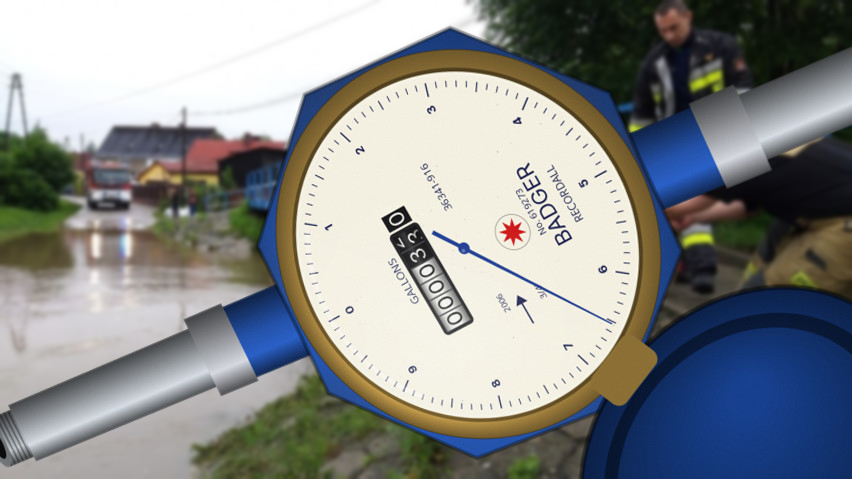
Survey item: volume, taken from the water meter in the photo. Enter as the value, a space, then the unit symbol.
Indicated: 326.5 gal
